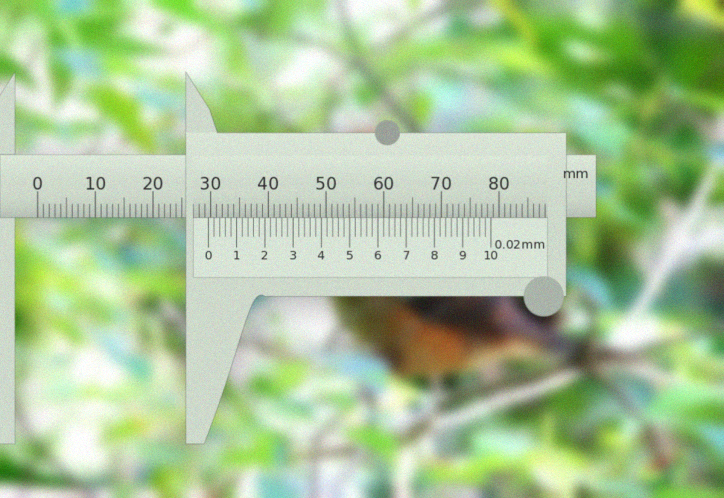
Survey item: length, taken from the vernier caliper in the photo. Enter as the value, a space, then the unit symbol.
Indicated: 29.6 mm
